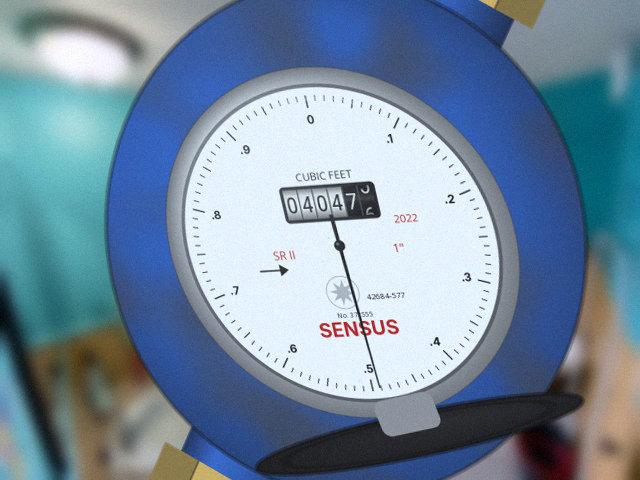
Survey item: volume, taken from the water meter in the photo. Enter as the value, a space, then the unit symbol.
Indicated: 40475.49 ft³
